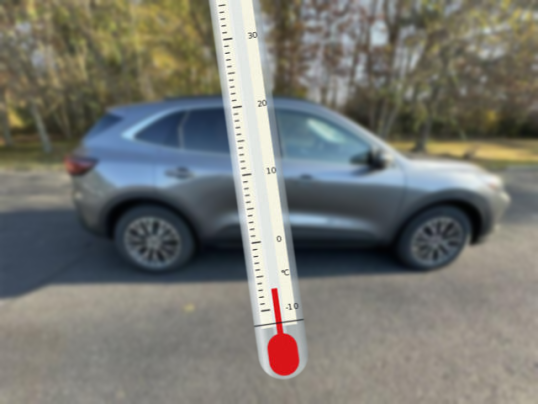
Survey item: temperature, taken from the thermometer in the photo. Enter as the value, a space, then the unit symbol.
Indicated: -7 °C
